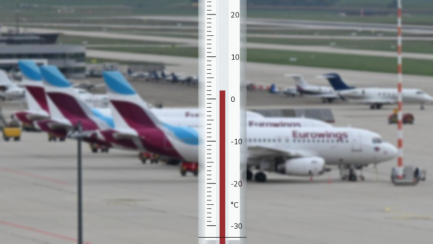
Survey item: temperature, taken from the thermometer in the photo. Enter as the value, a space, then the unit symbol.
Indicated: 2 °C
